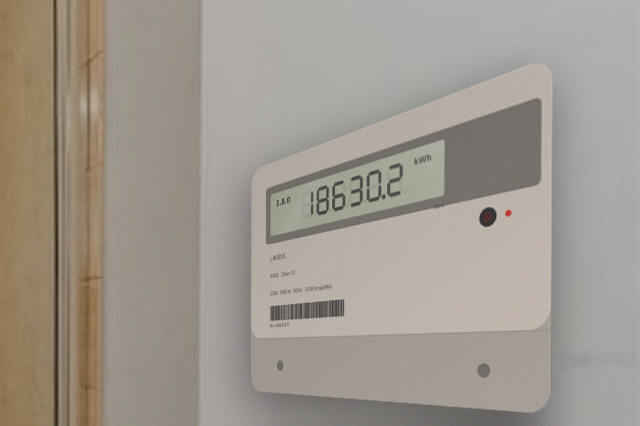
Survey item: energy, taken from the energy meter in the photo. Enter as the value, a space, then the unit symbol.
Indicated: 18630.2 kWh
